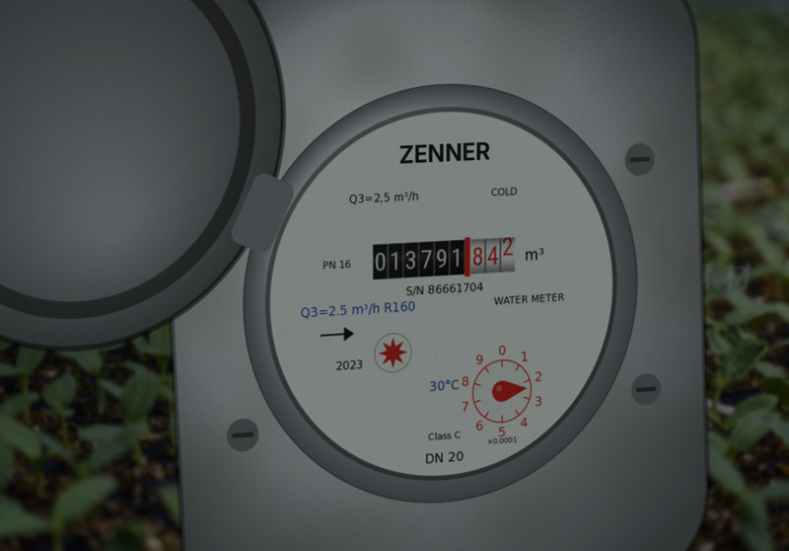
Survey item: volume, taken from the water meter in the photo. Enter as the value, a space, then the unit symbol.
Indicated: 13791.8422 m³
